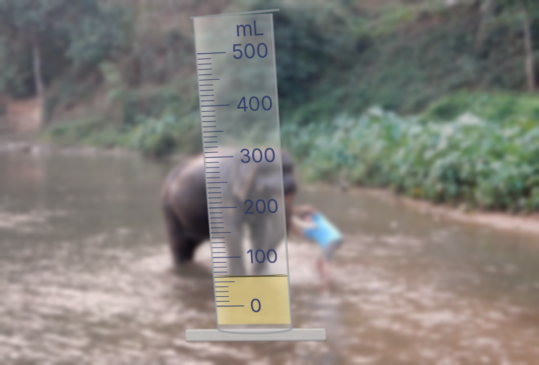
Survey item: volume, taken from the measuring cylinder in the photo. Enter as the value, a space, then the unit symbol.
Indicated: 60 mL
